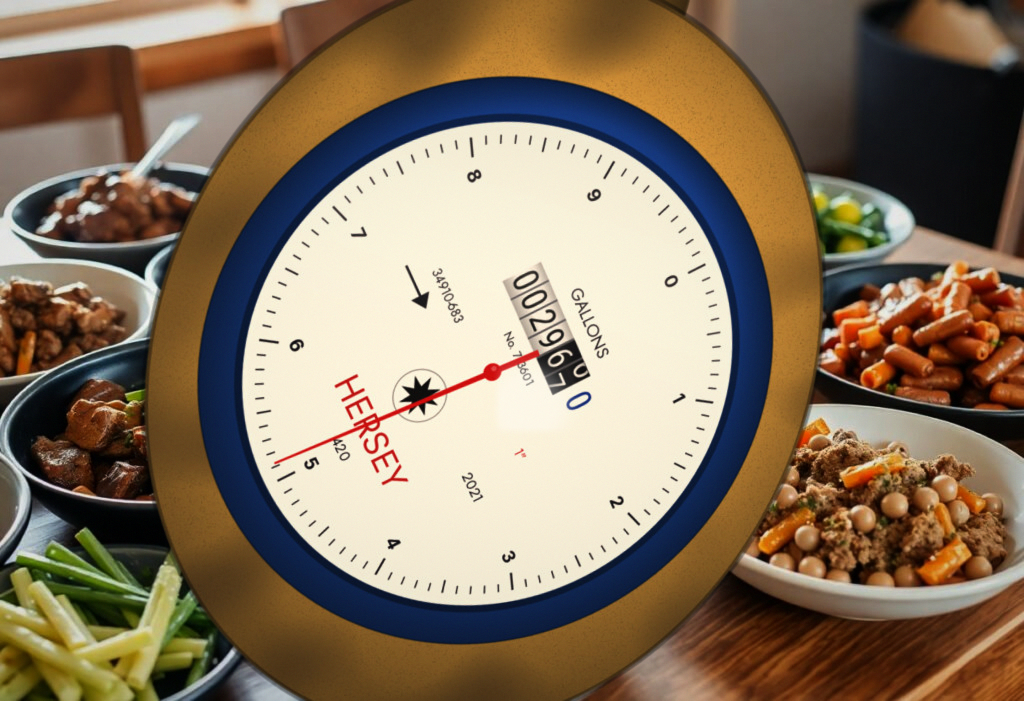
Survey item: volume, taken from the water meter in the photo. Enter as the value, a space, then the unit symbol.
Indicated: 29665.1 gal
